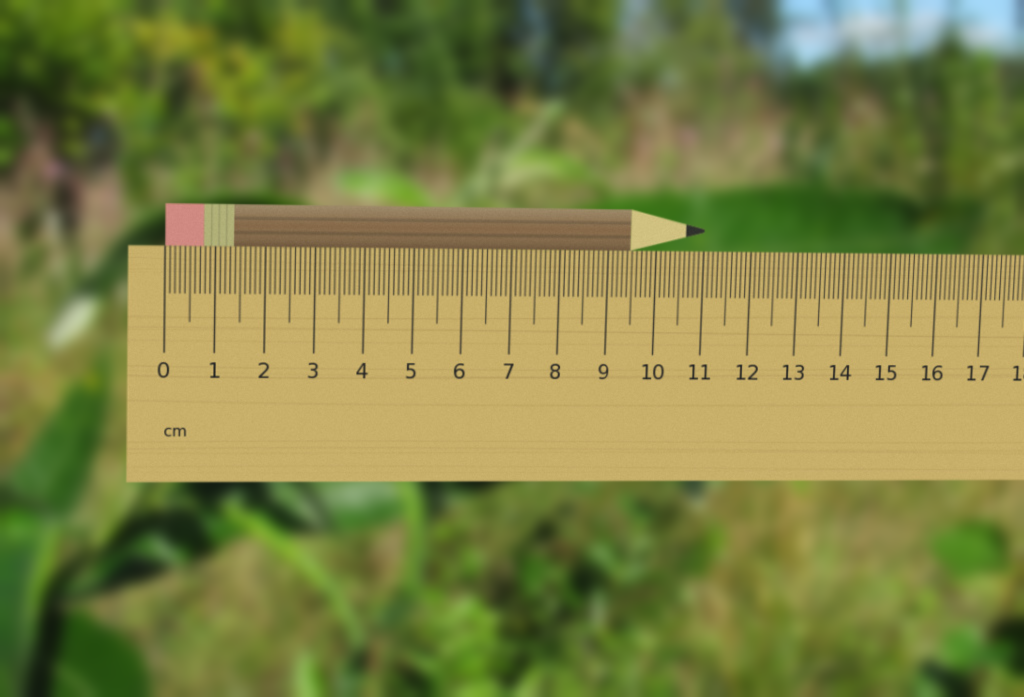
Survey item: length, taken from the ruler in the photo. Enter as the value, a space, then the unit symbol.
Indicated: 11 cm
